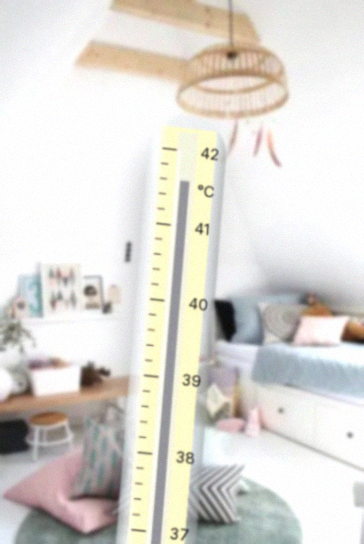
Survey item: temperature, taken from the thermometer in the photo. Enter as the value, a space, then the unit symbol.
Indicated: 41.6 °C
